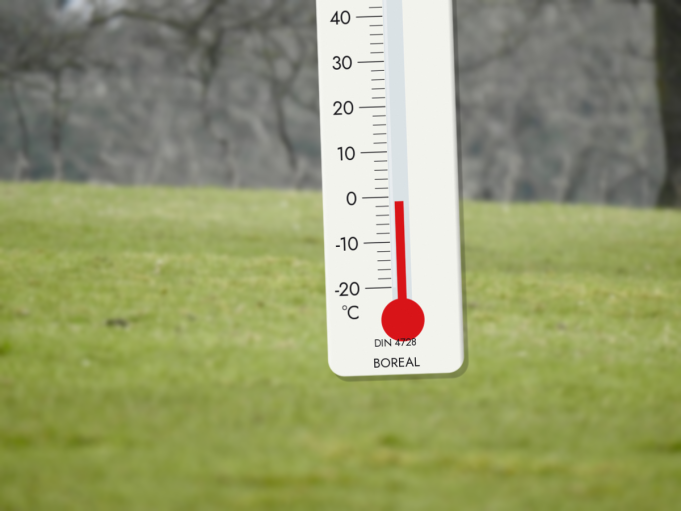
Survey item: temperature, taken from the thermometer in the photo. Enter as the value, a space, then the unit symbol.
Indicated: -1 °C
